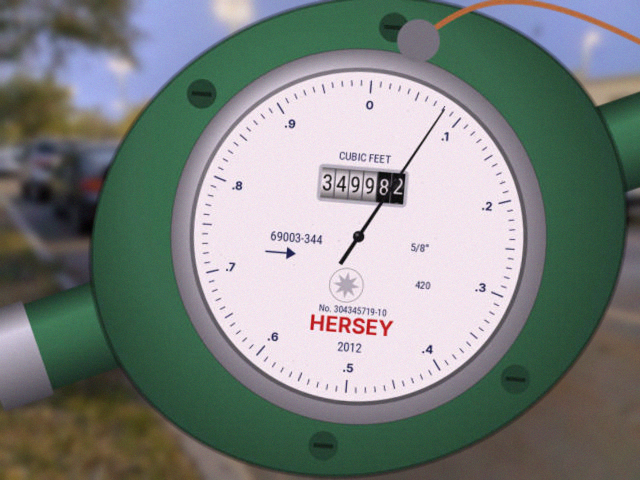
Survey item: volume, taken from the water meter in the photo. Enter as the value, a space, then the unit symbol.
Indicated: 349982.08 ft³
